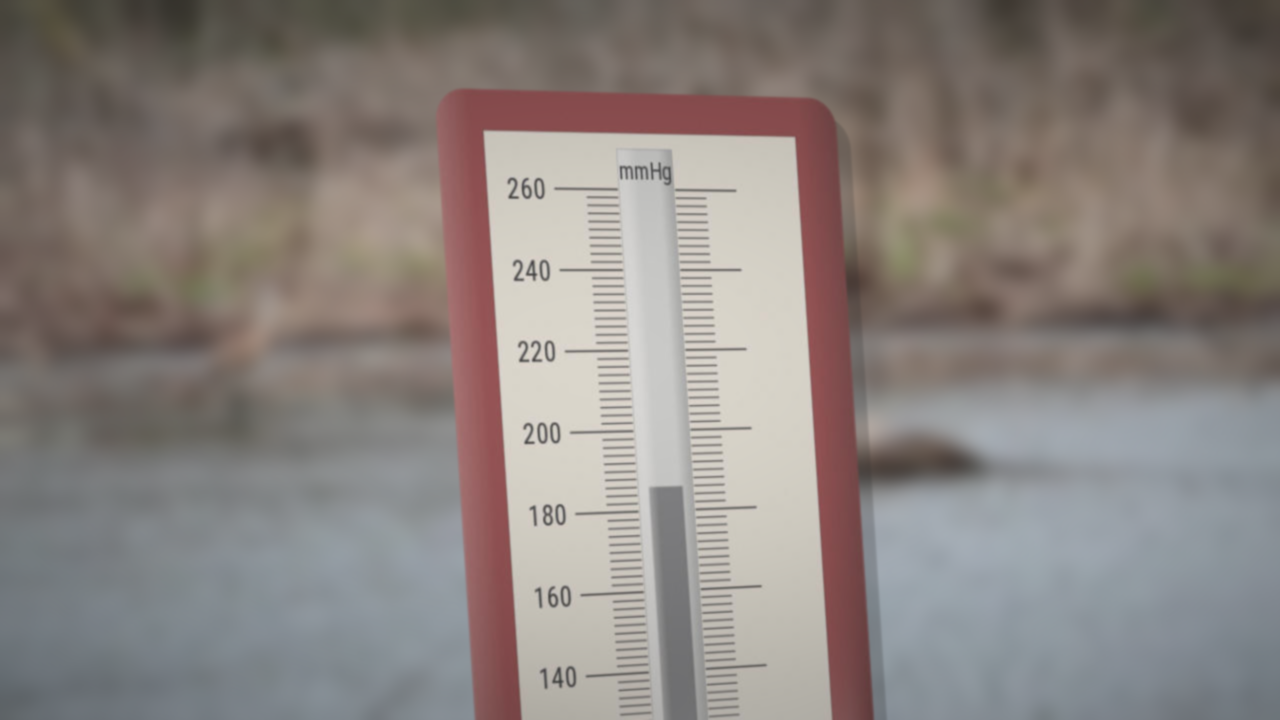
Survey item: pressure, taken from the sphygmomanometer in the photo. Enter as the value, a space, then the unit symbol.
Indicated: 186 mmHg
